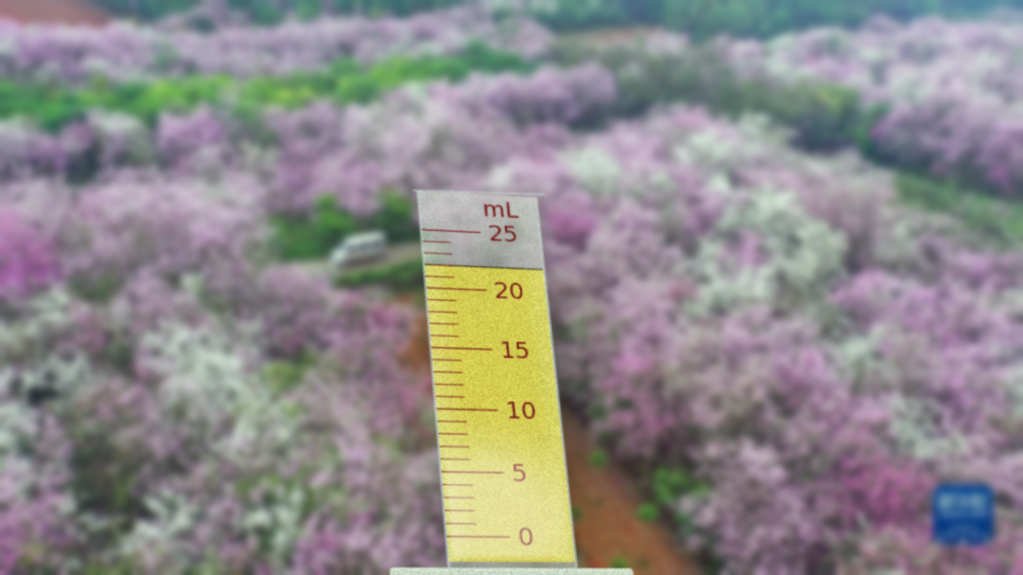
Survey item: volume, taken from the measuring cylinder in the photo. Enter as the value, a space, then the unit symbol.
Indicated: 22 mL
